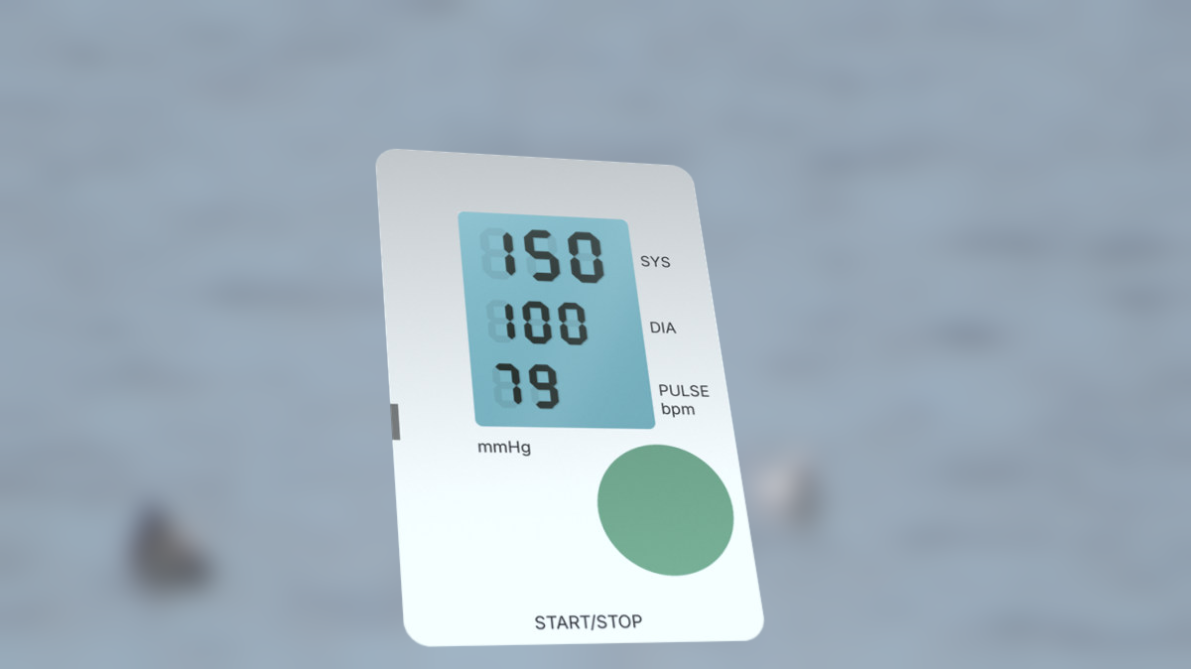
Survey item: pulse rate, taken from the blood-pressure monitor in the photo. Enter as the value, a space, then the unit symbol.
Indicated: 79 bpm
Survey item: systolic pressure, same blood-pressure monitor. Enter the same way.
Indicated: 150 mmHg
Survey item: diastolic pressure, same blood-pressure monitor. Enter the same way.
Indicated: 100 mmHg
